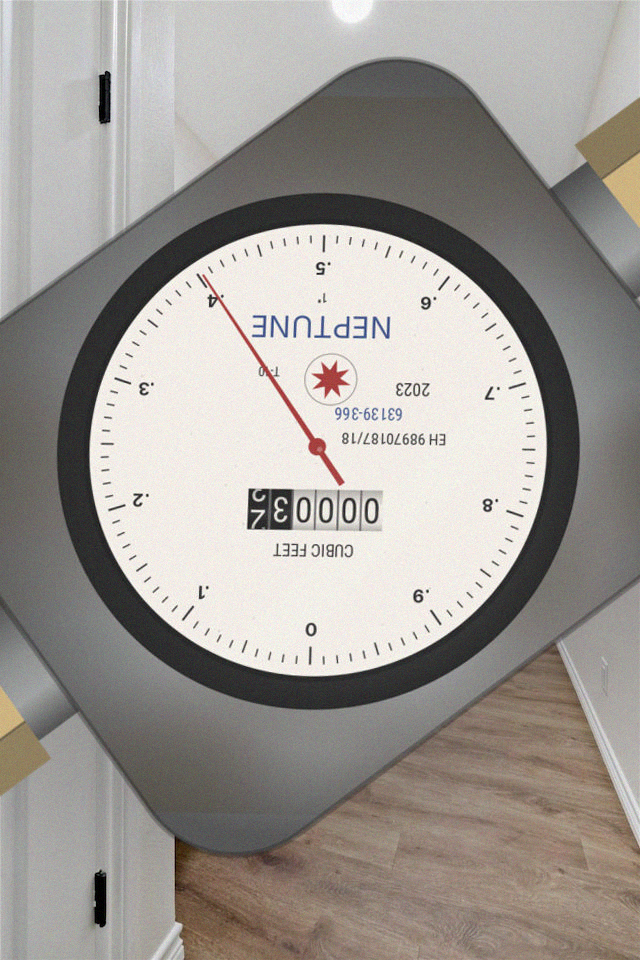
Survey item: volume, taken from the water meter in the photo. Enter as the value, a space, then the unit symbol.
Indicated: 32.40 ft³
